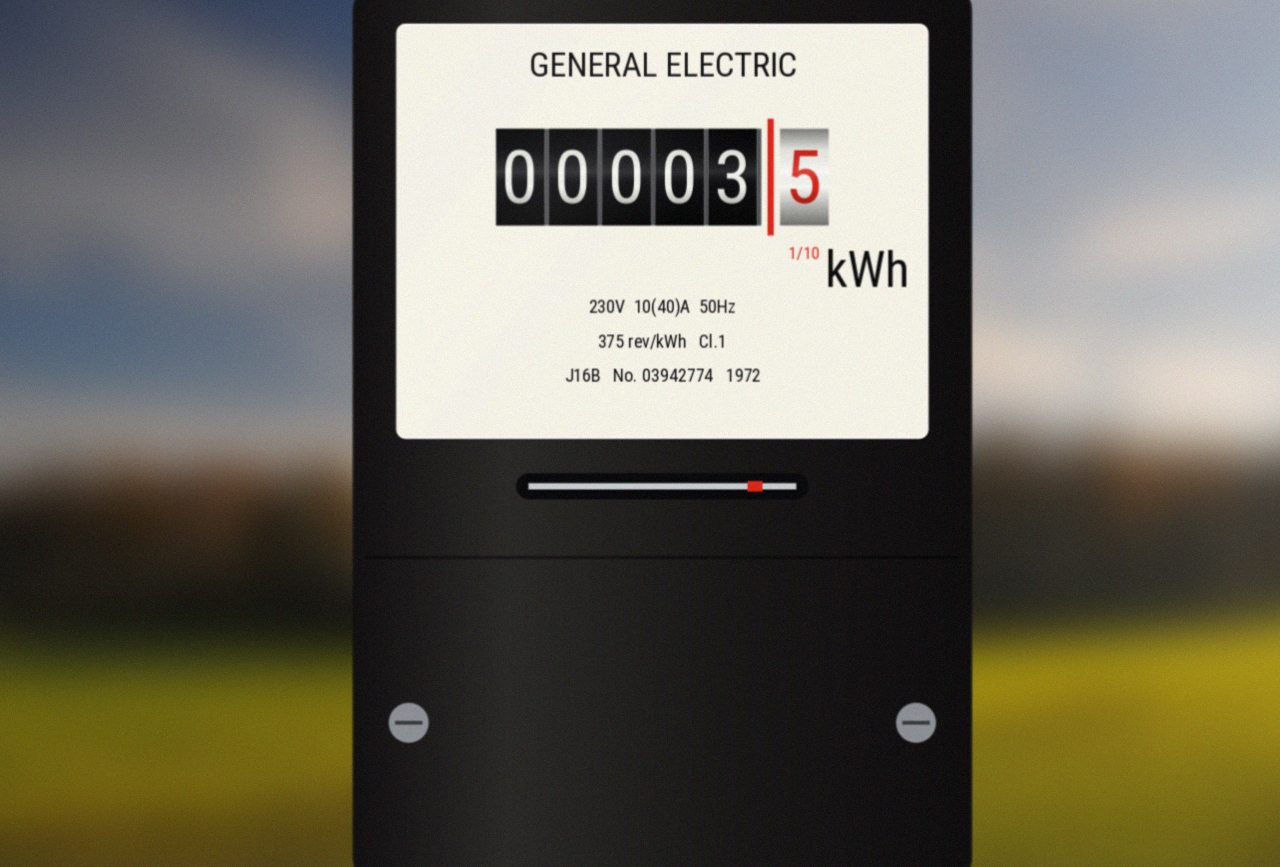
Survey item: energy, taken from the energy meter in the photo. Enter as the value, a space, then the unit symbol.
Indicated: 3.5 kWh
